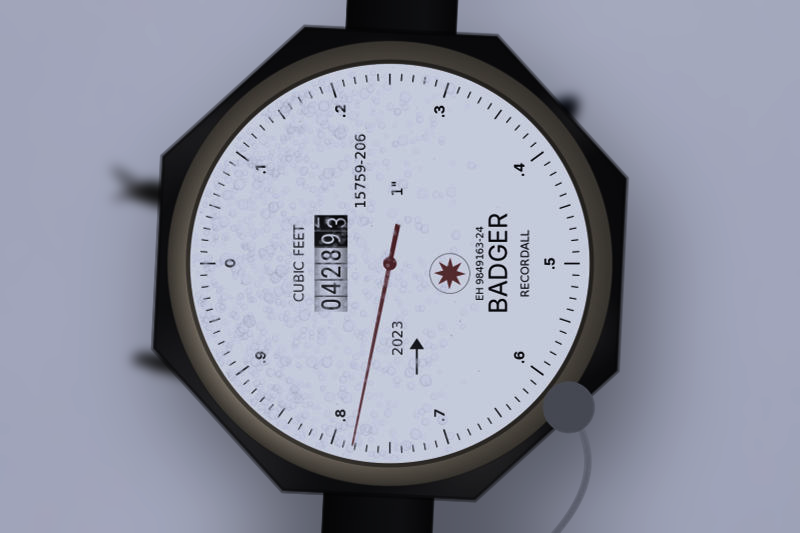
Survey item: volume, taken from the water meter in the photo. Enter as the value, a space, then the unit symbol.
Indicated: 42892.78 ft³
